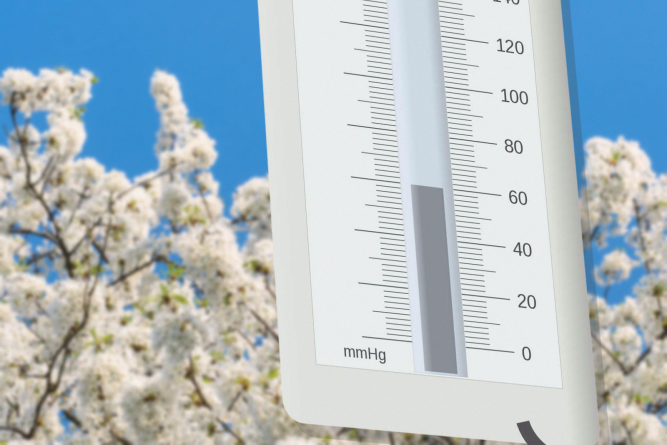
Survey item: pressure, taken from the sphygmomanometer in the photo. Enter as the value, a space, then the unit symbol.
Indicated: 60 mmHg
